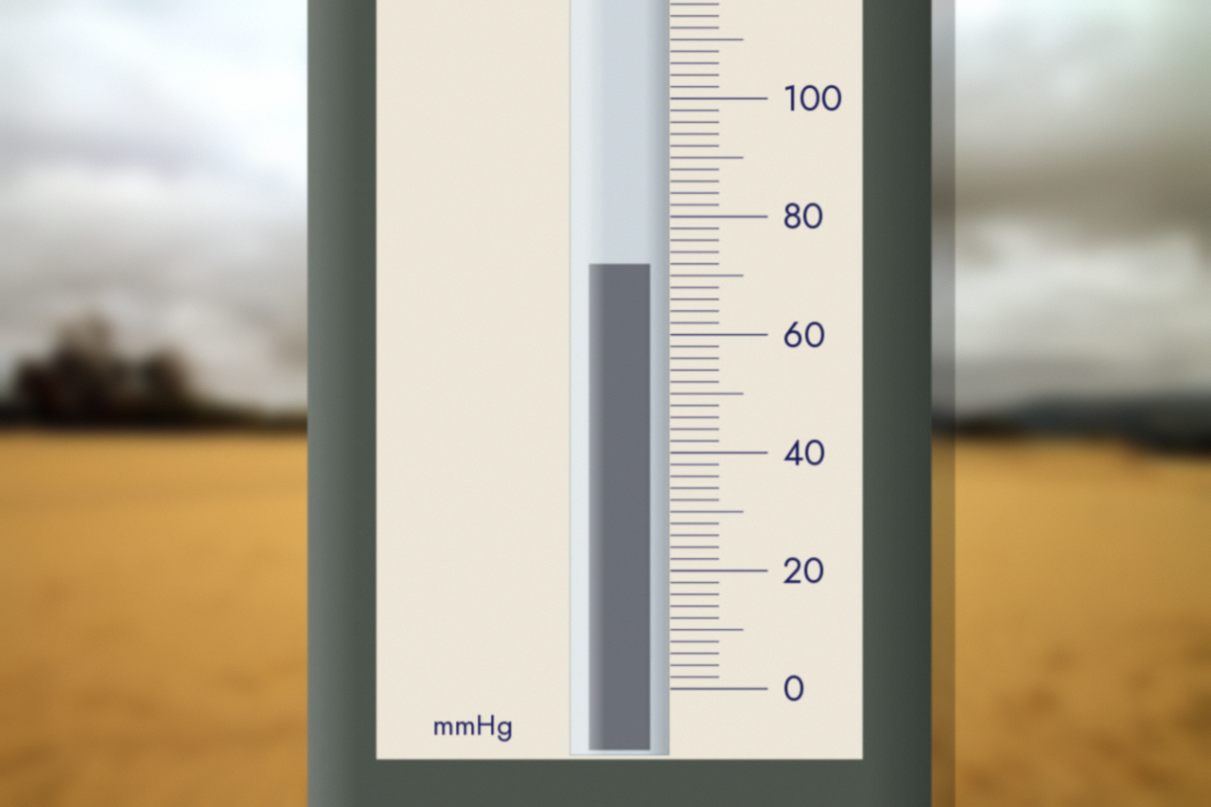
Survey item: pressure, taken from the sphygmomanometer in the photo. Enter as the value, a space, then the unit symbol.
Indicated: 72 mmHg
